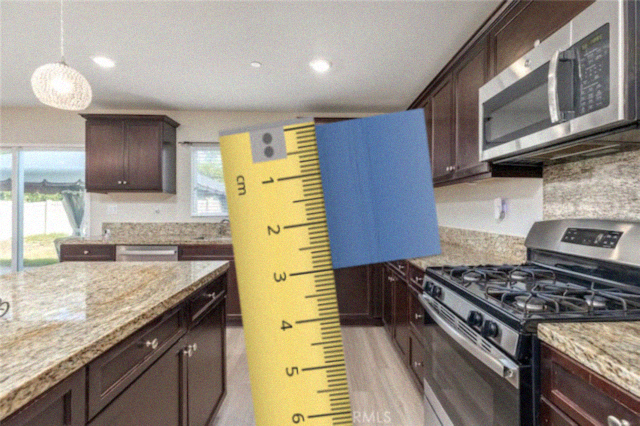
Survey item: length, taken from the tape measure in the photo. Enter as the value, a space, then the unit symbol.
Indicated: 3 cm
